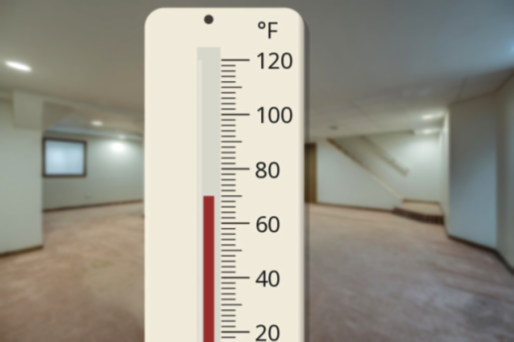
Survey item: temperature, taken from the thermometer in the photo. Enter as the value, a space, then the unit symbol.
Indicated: 70 °F
